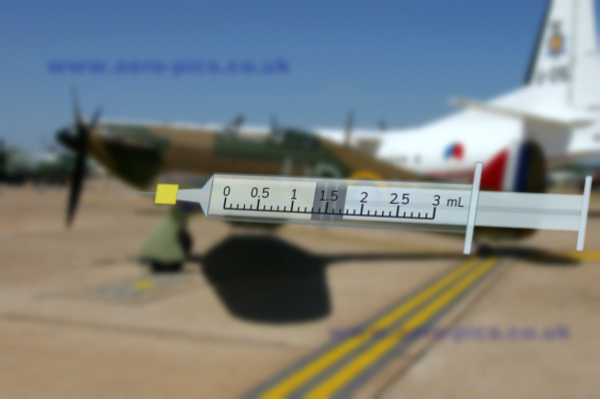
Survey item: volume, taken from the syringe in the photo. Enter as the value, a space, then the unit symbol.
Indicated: 1.3 mL
